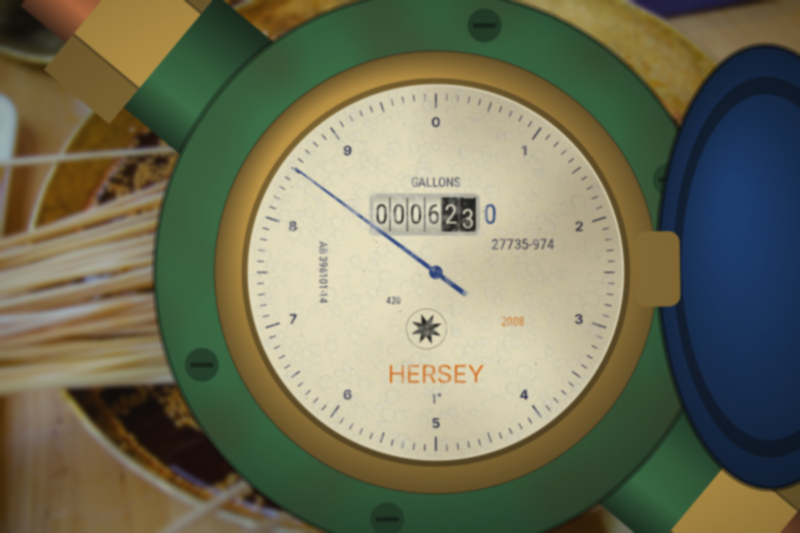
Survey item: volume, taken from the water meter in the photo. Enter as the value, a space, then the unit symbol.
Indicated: 6228.5 gal
